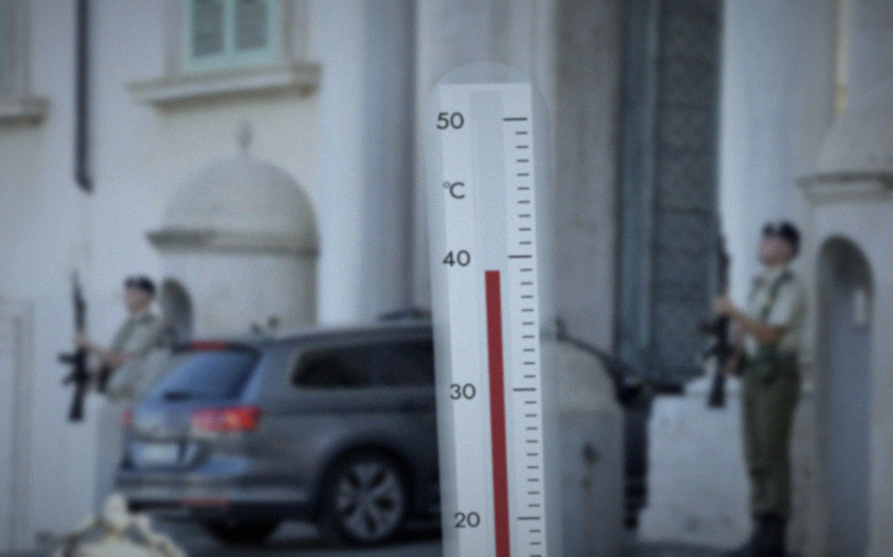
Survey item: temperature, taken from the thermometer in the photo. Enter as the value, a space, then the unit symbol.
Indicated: 39 °C
